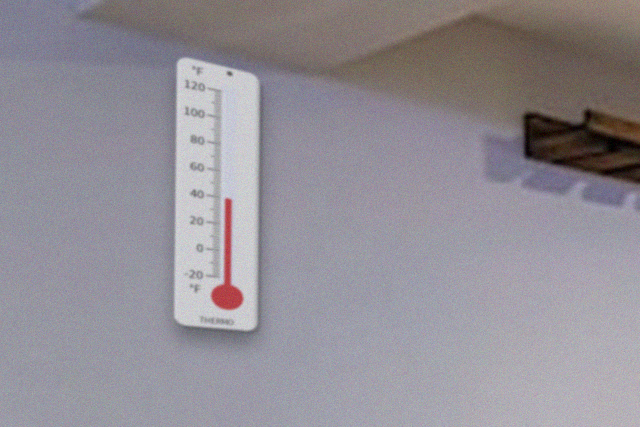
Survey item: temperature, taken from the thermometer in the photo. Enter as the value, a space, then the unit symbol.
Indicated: 40 °F
